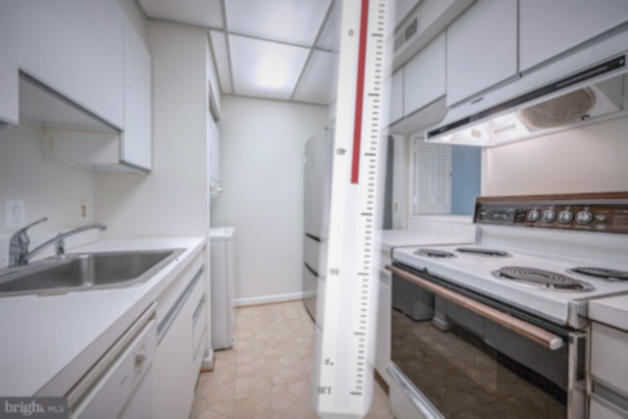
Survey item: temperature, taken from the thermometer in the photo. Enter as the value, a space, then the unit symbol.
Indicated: 50 °F
